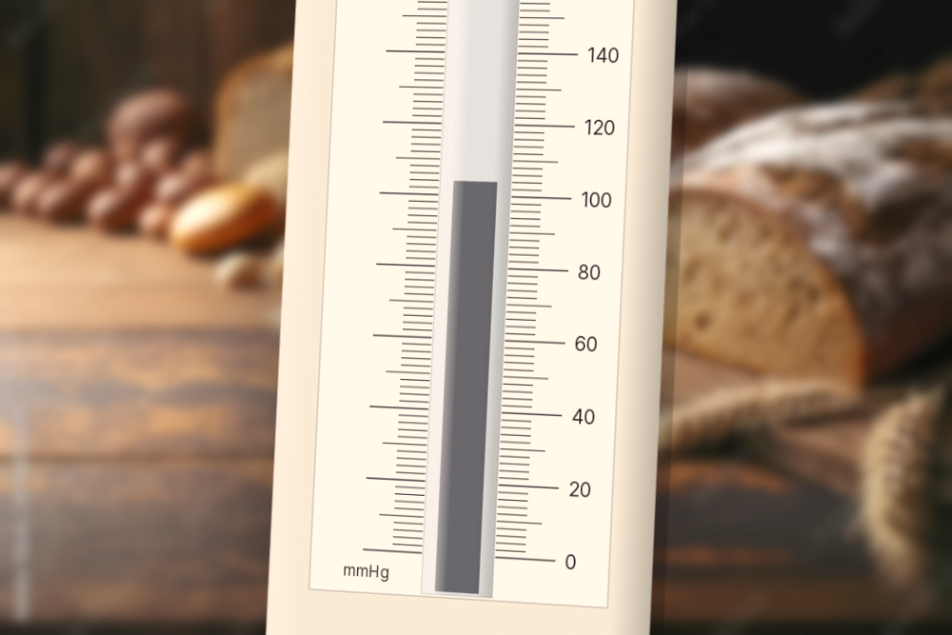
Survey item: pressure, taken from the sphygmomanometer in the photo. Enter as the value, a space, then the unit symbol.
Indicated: 104 mmHg
